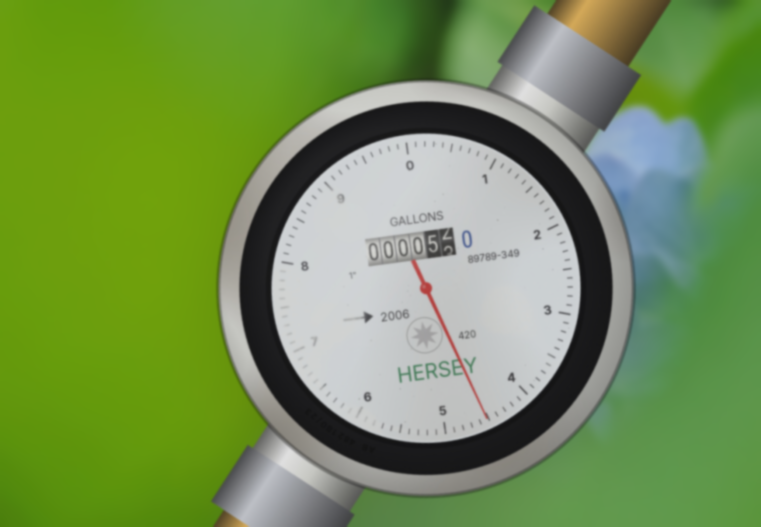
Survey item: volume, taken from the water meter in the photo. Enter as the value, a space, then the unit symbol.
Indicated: 524.5 gal
